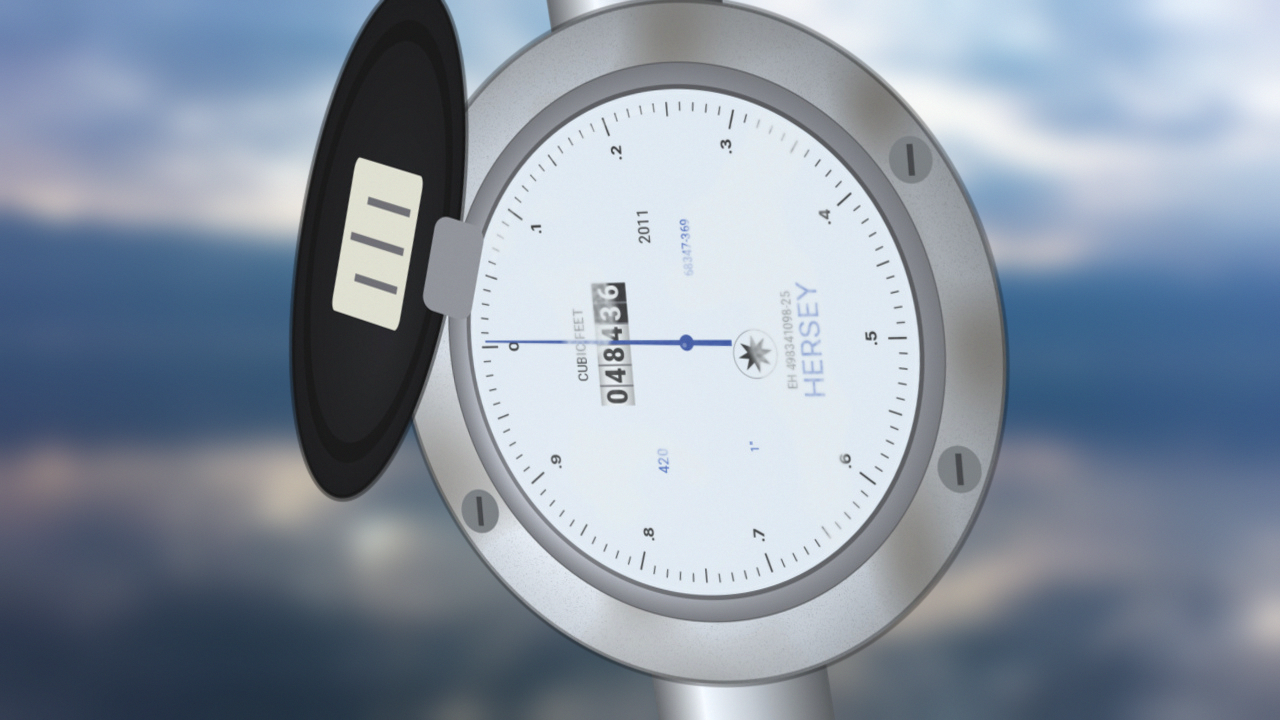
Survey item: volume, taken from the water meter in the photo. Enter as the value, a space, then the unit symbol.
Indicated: 48436.00 ft³
